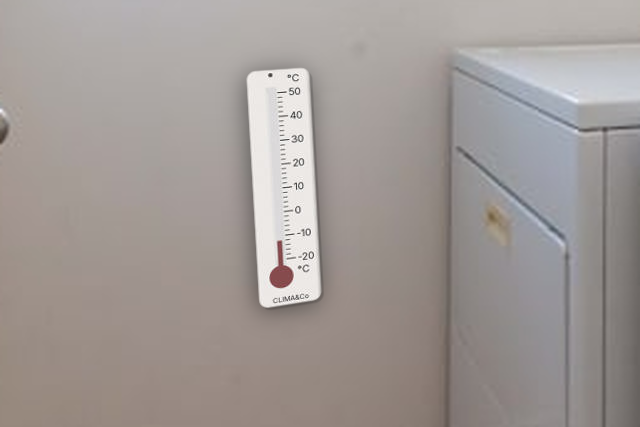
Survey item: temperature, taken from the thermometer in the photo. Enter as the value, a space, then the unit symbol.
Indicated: -12 °C
